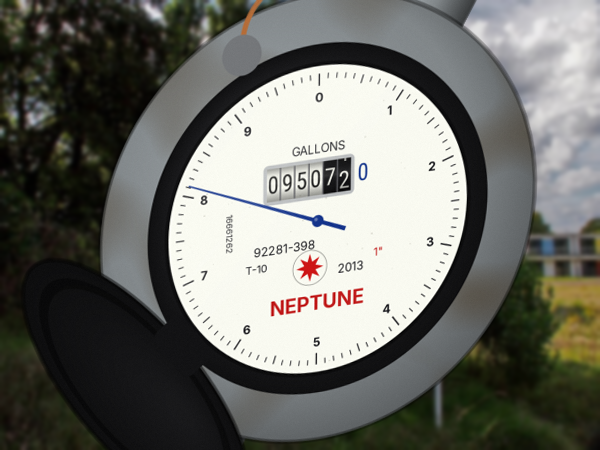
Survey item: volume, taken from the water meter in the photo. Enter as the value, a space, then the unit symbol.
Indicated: 950718.1 gal
